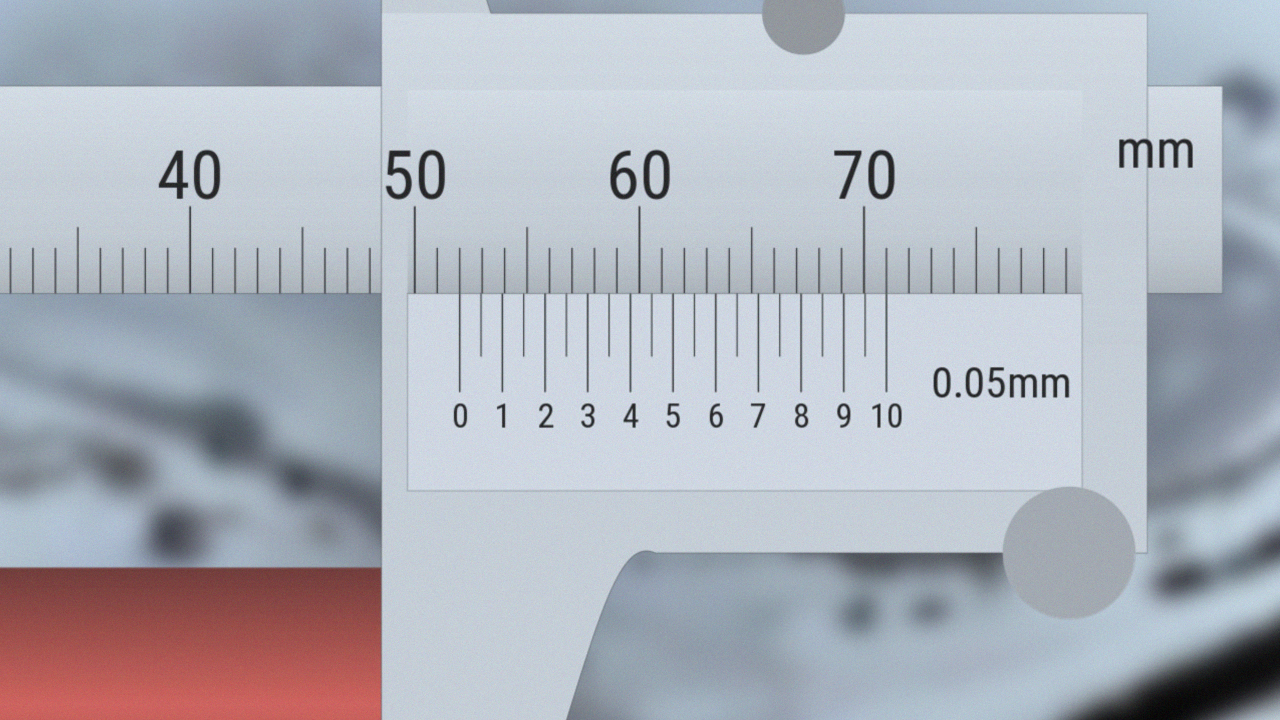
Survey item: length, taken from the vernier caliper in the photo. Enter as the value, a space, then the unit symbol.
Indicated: 52.0 mm
